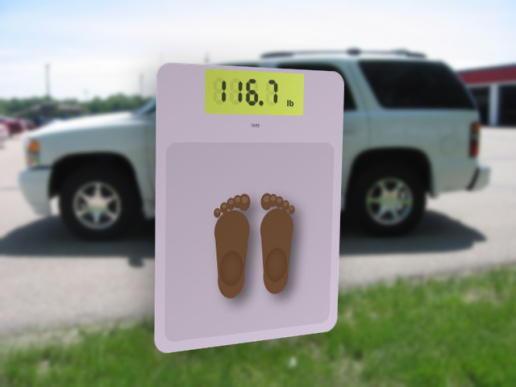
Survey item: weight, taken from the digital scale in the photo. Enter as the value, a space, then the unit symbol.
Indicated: 116.7 lb
